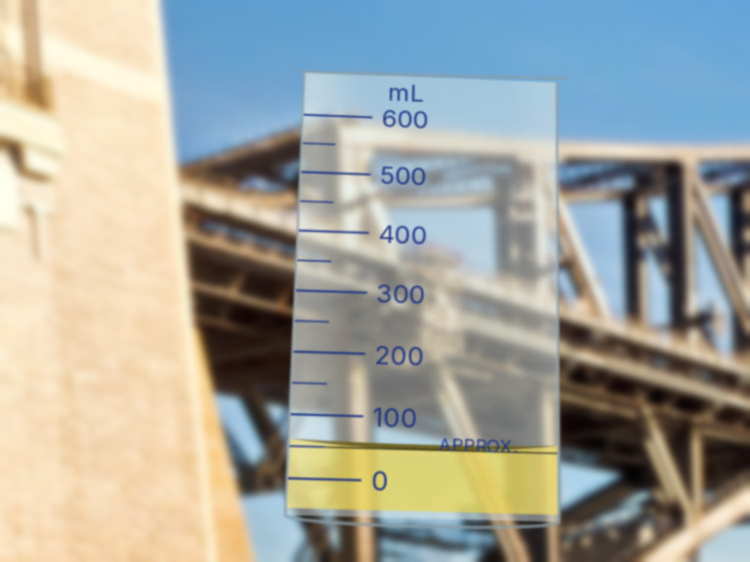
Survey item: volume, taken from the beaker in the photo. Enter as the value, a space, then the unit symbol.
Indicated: 50 mL
